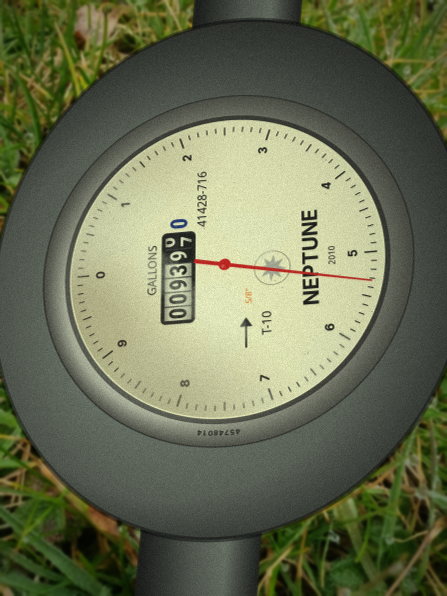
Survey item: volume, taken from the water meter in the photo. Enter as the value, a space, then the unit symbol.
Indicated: 93965.3 gal
